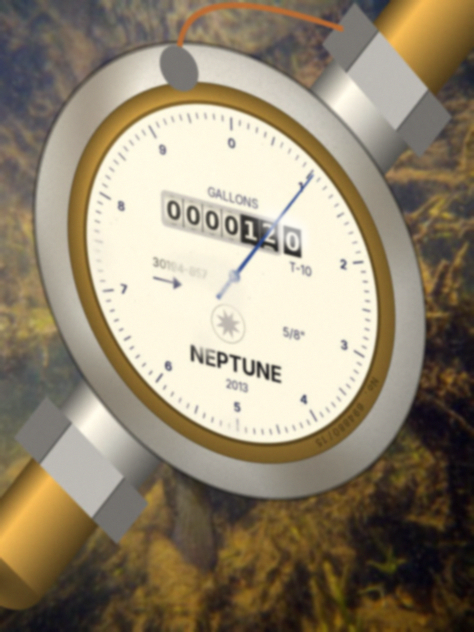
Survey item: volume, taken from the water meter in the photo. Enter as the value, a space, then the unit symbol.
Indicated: 121.0 gal
